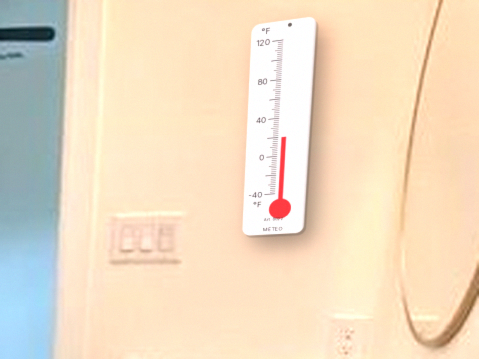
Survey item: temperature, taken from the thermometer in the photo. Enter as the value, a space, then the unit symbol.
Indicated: 20 °F
